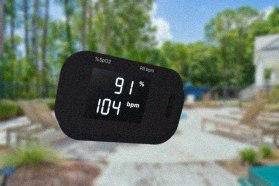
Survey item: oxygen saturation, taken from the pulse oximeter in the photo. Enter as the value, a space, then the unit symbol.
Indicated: 91 %
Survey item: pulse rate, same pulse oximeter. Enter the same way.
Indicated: 104 bpm
